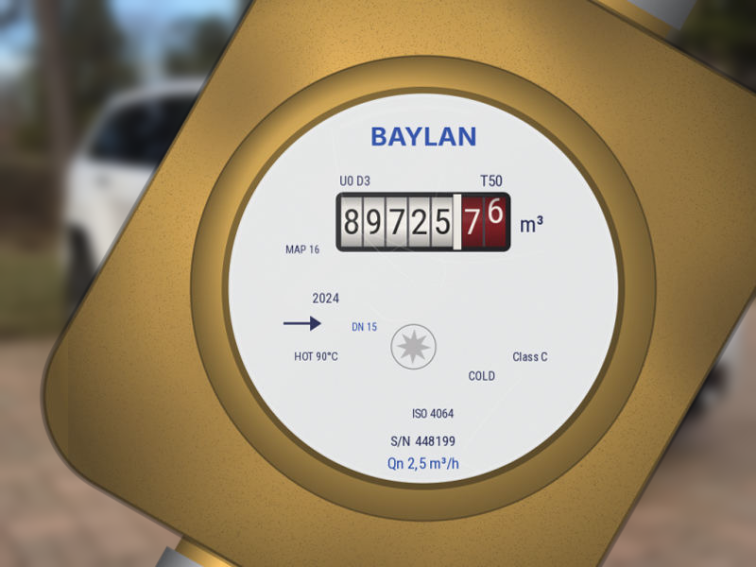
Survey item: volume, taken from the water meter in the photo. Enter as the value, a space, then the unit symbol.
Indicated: 89725.76 m³
